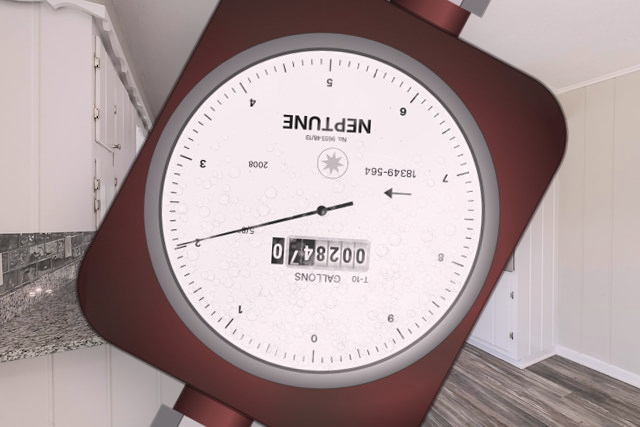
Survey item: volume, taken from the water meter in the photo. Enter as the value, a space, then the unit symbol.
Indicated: 28472.0 gal
